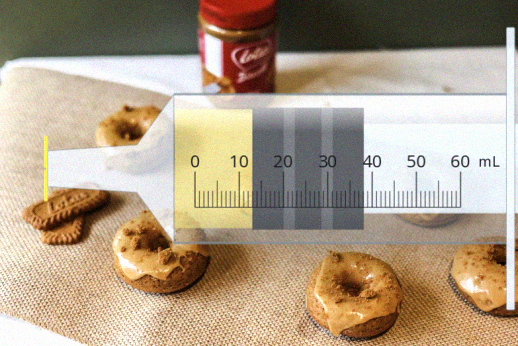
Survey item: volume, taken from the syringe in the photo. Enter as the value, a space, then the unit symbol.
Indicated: 13 mL
